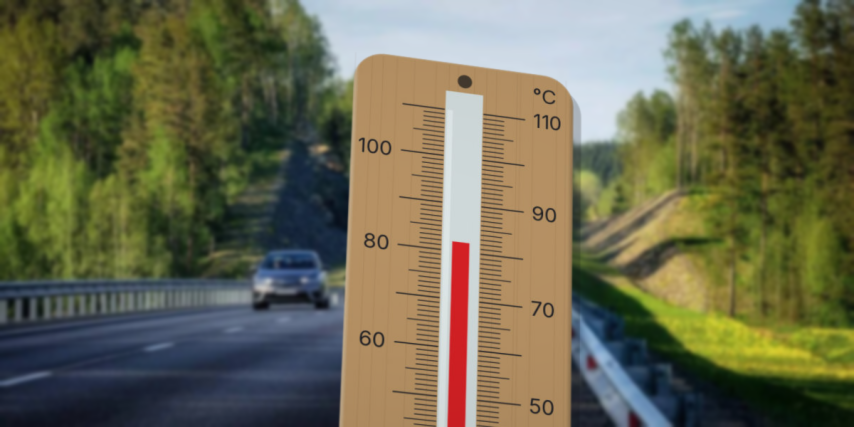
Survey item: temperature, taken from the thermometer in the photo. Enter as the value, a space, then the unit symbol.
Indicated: 82 °C
